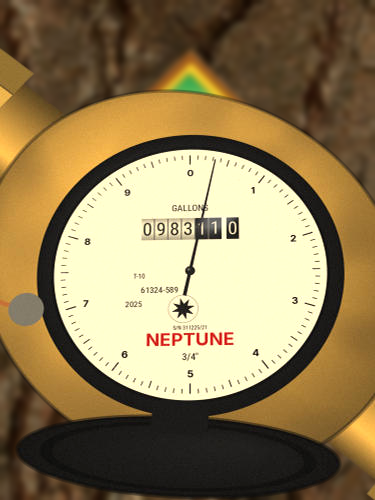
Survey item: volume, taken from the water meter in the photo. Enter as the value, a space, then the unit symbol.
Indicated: 983110.3 gal
